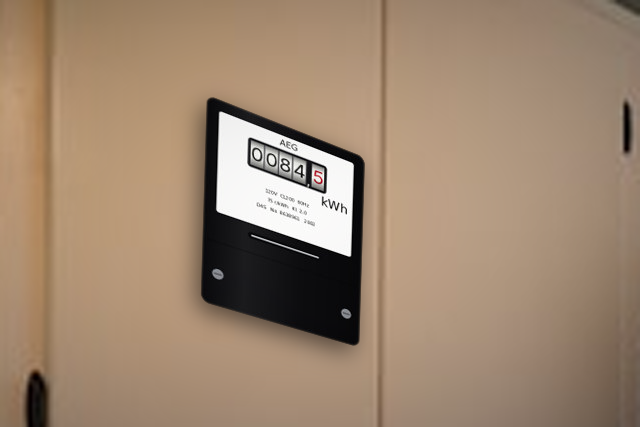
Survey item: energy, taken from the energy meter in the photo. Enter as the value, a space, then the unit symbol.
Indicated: 84.5 kWh
